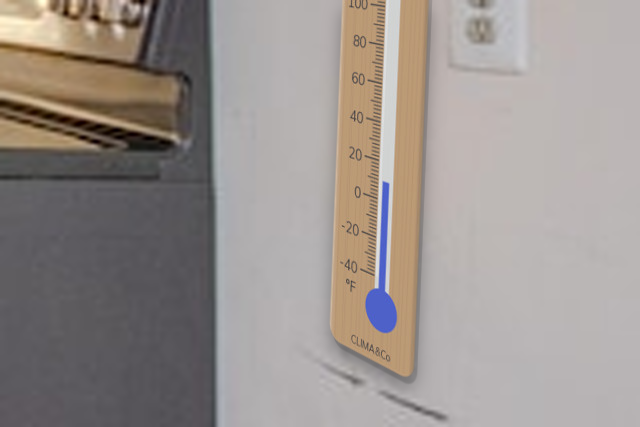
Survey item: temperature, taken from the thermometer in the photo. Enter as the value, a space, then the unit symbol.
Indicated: 10 °F
